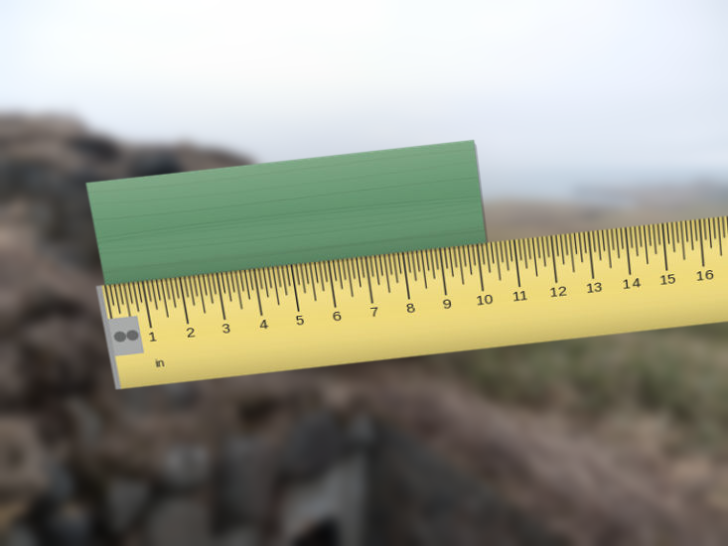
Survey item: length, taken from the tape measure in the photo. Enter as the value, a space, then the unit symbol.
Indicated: 10.25 in
